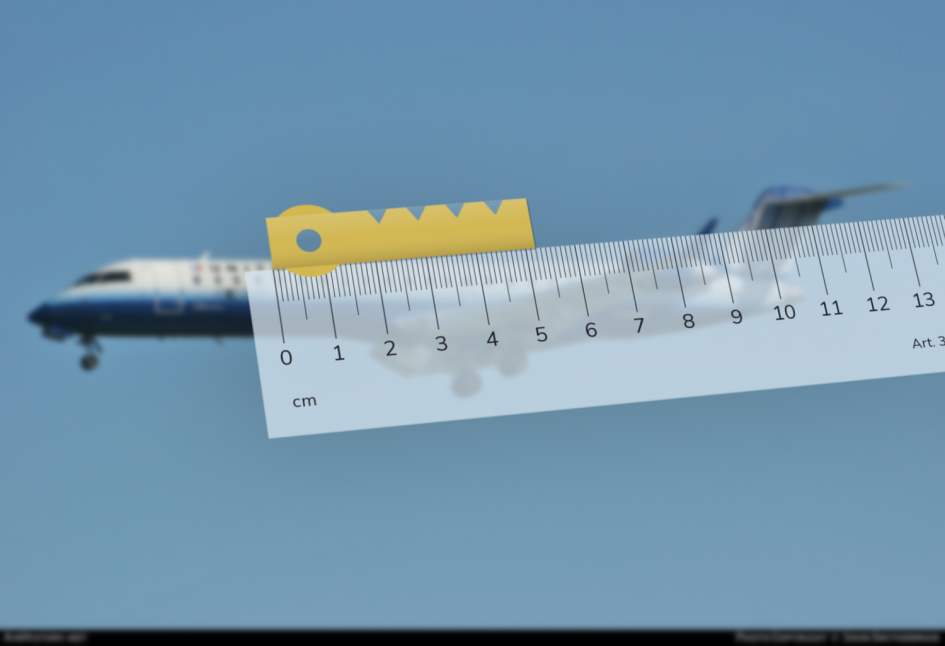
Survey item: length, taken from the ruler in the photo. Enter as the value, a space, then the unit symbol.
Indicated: 5.2 cm
